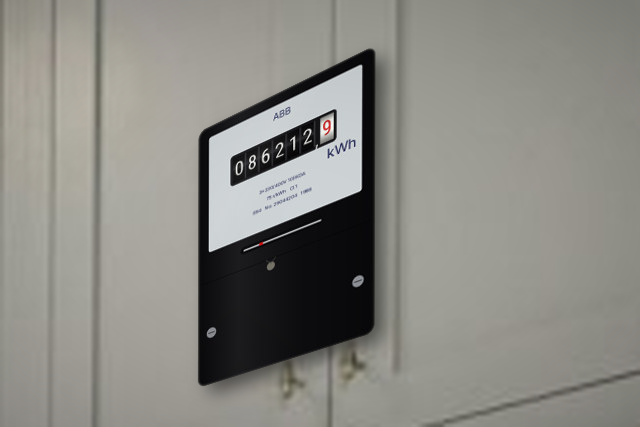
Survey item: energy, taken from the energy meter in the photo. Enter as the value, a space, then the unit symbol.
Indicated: 86212.9 kWh
